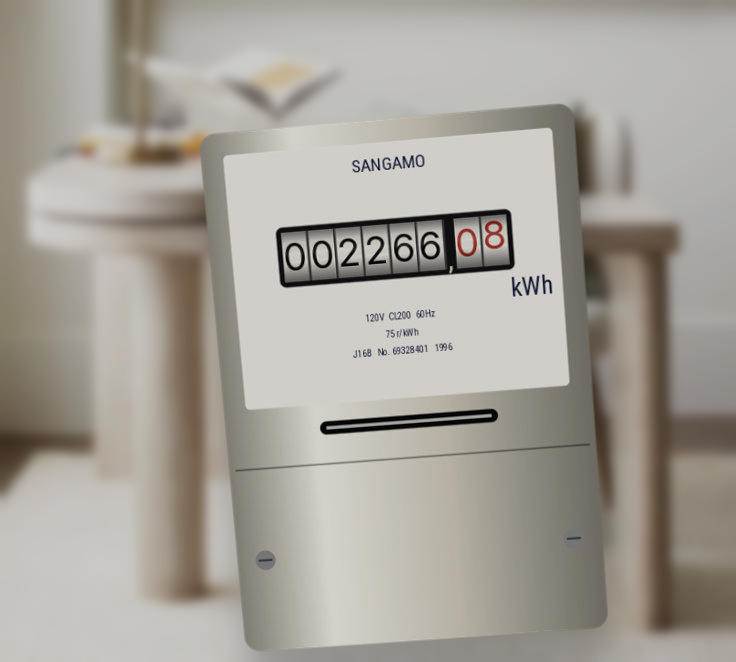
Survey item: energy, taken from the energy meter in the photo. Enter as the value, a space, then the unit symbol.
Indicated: 2266.08 kWh
